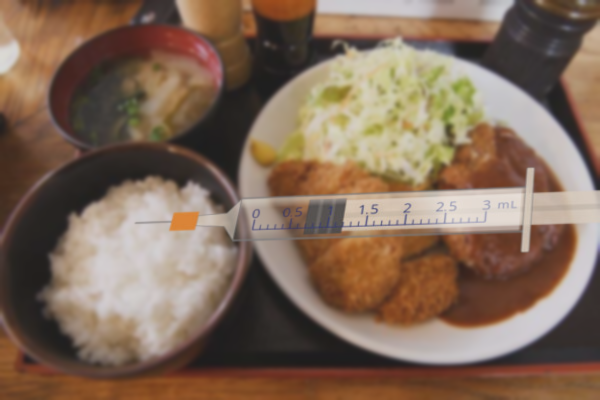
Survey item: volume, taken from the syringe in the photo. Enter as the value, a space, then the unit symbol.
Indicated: 0.7 mL
